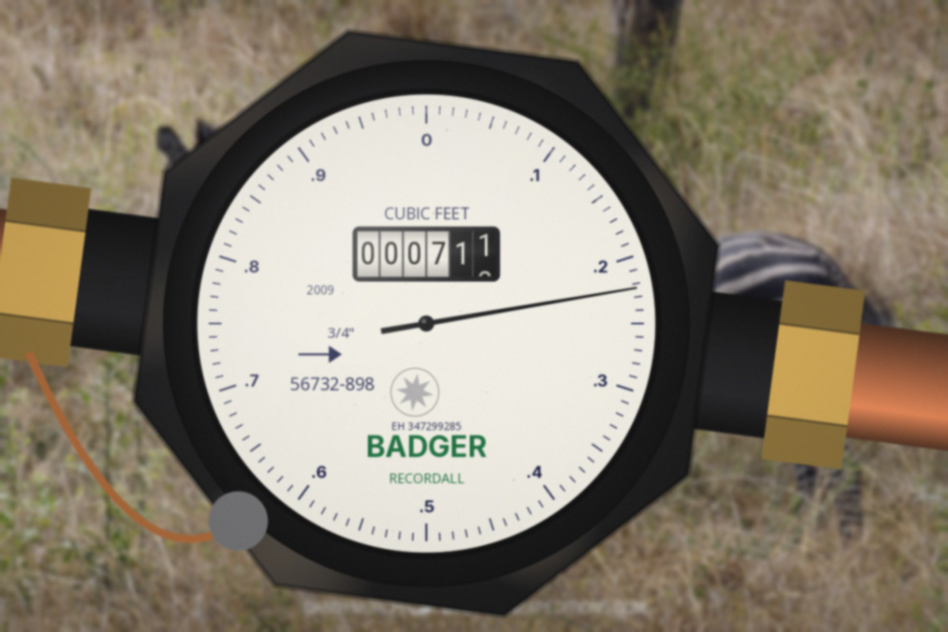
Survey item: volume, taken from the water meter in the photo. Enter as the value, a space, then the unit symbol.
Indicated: 711.22 ft³
